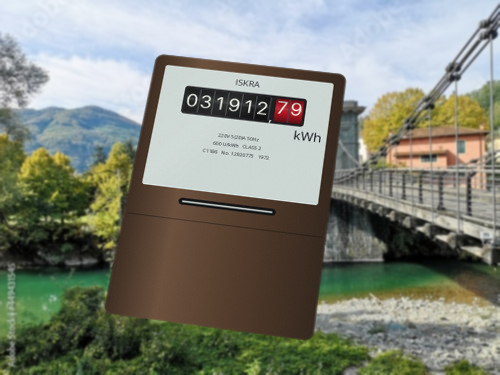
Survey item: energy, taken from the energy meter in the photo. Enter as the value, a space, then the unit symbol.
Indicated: 31912.79 kWh
